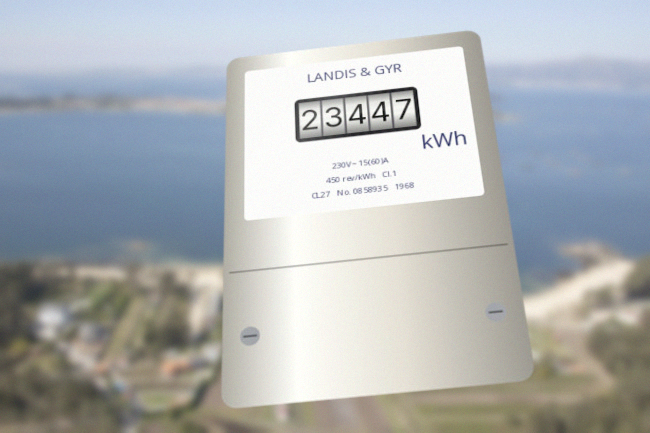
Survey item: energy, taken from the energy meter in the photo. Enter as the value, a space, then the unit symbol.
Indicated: 23447 kWh
